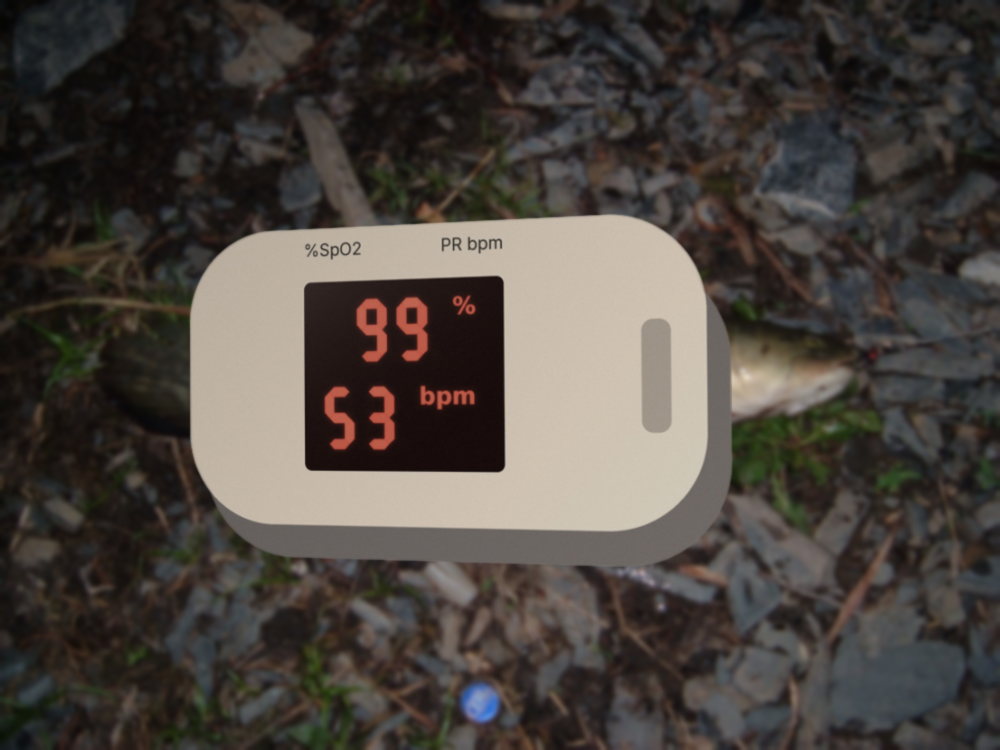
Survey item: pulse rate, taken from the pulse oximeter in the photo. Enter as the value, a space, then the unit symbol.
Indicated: 53 bpm
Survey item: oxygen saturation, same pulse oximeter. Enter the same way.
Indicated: 99 %
